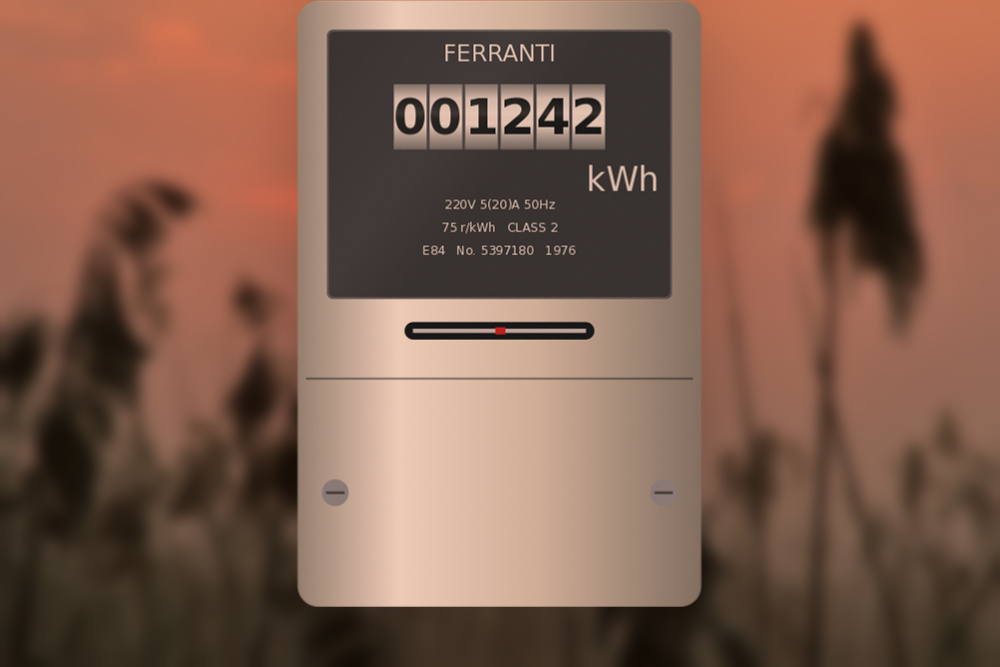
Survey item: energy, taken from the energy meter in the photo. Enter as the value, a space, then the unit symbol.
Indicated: 1242 kWh
